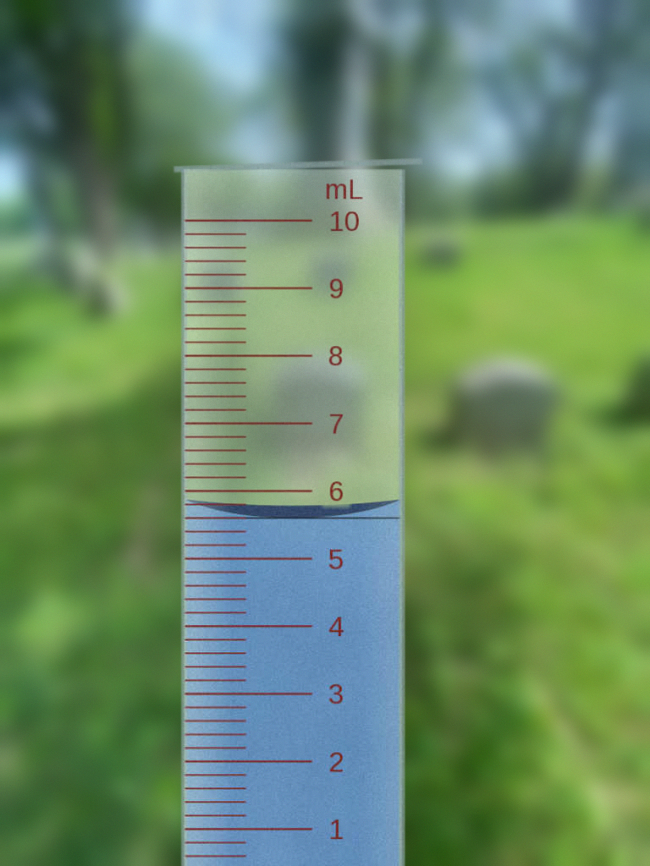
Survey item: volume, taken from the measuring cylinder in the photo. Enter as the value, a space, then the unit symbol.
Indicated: 5.6 mL
